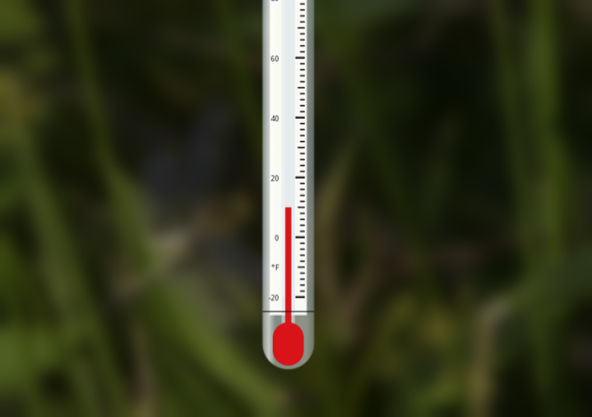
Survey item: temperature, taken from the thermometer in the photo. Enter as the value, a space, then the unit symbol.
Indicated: 10 °F
